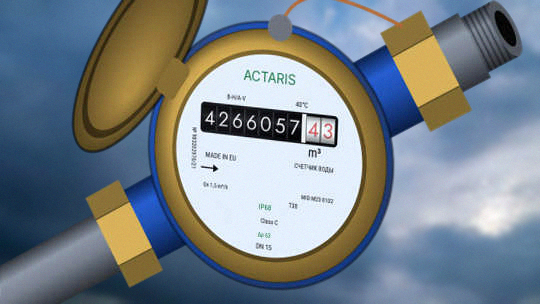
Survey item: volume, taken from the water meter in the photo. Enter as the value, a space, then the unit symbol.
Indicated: 4266057.43 m³
